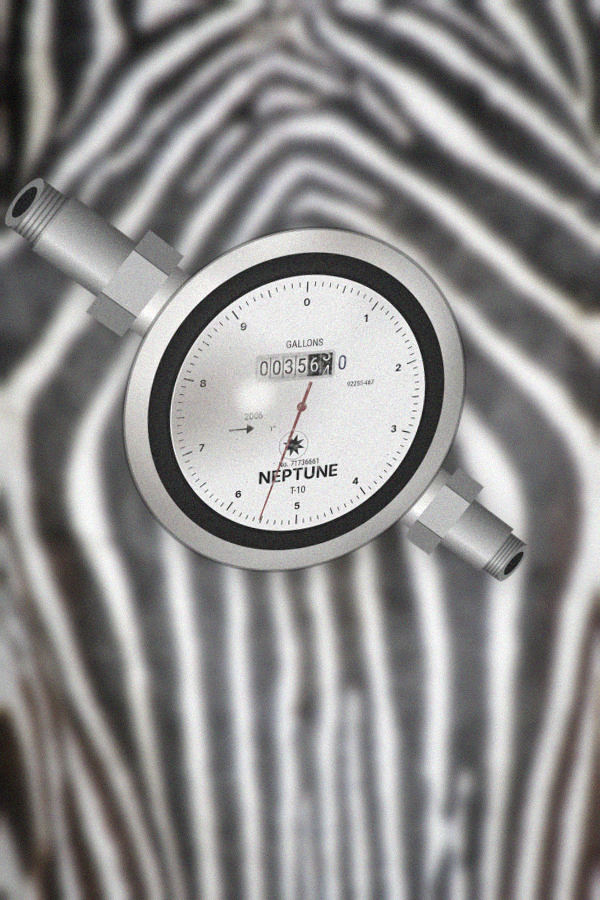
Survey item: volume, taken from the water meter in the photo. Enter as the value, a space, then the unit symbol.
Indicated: 35635.5 gal
